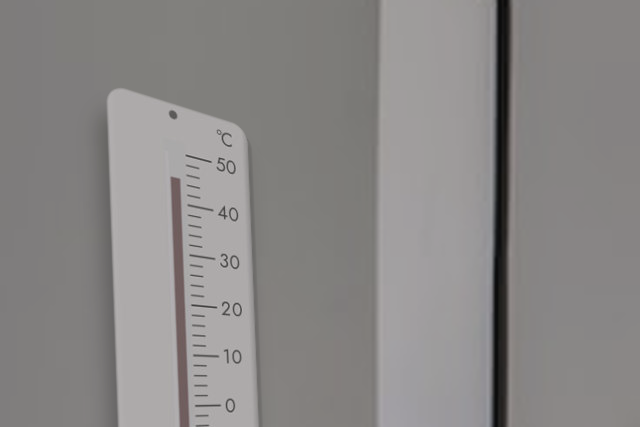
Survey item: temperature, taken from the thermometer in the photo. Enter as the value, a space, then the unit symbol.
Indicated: 45 °C
